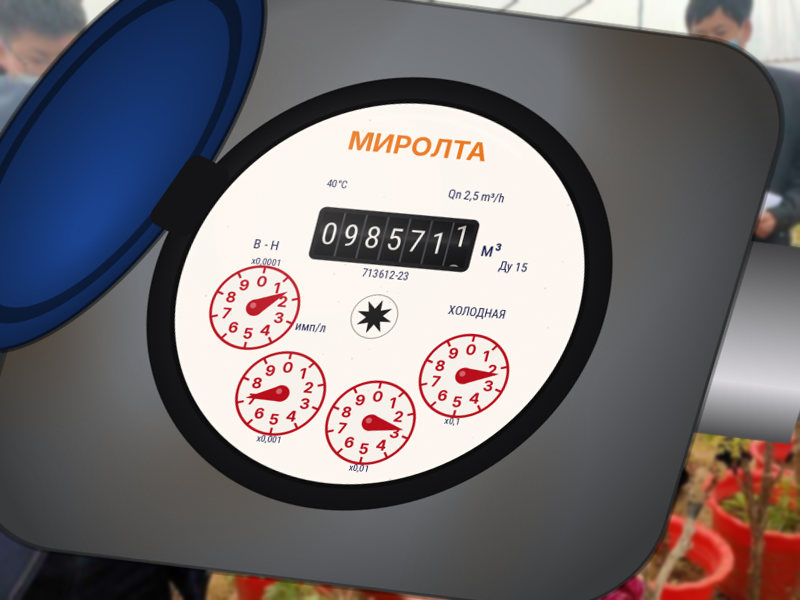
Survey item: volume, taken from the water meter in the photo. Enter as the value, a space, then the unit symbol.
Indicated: 985711.2271 m³
